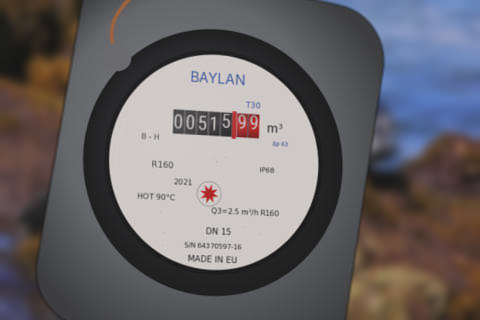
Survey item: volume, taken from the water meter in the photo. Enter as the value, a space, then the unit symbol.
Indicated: 515.99 m³
